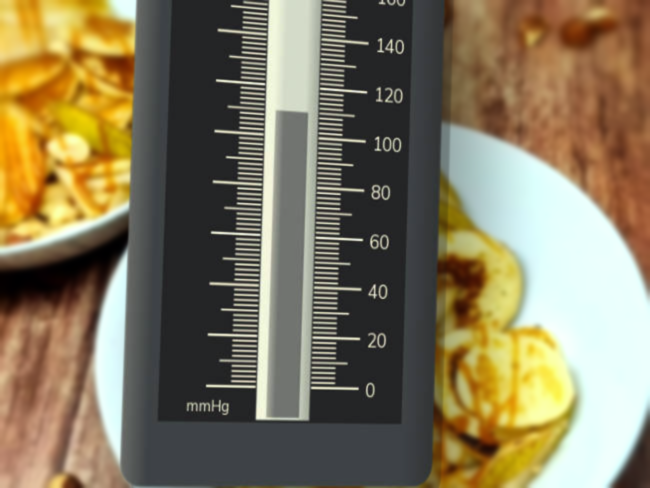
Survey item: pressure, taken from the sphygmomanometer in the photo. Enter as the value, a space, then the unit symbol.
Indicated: 110 mmHg
